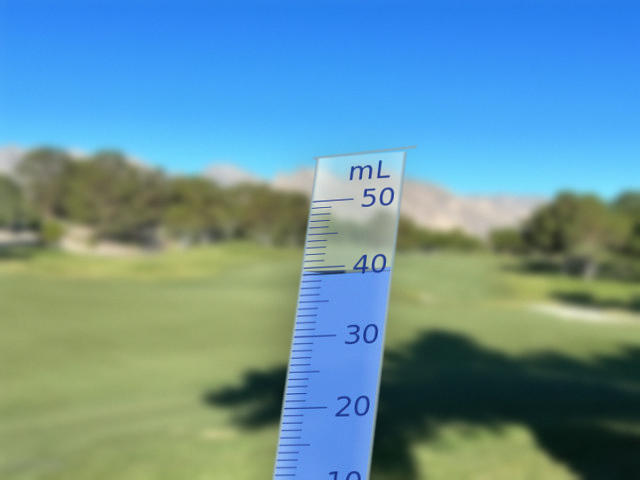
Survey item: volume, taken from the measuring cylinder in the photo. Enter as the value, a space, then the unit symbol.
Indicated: 39 mL
